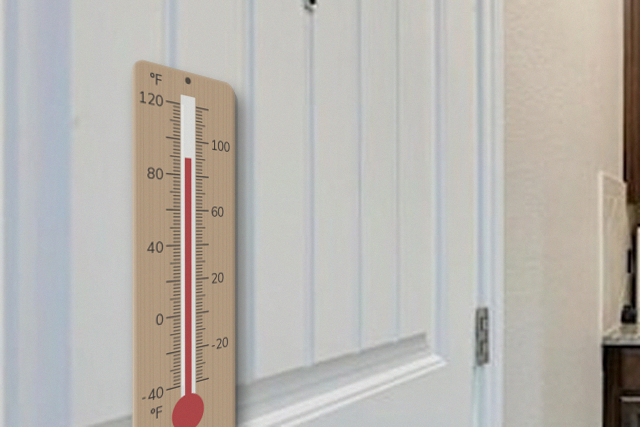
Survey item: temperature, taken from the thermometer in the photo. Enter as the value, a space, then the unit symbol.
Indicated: 90 °F
